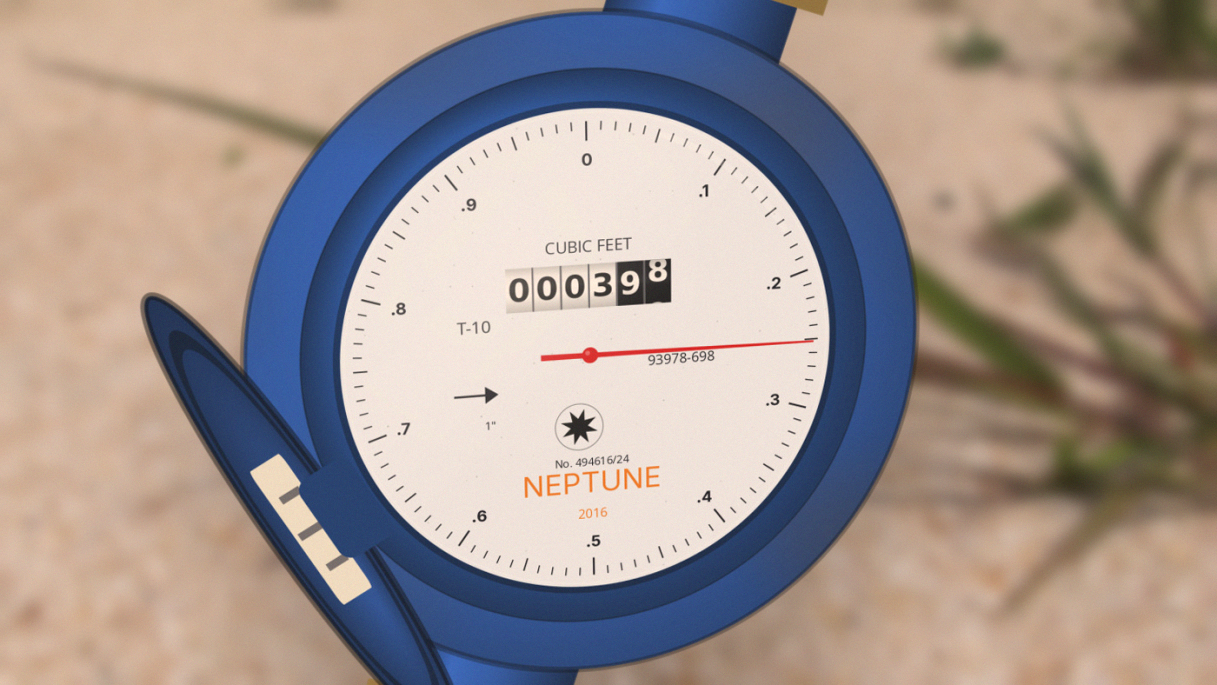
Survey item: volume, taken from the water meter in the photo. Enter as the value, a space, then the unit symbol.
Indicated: 398.25 ft³
